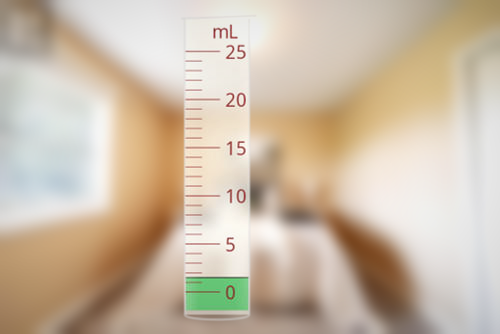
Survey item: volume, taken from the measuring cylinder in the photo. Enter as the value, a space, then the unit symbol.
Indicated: 1.5 mL
